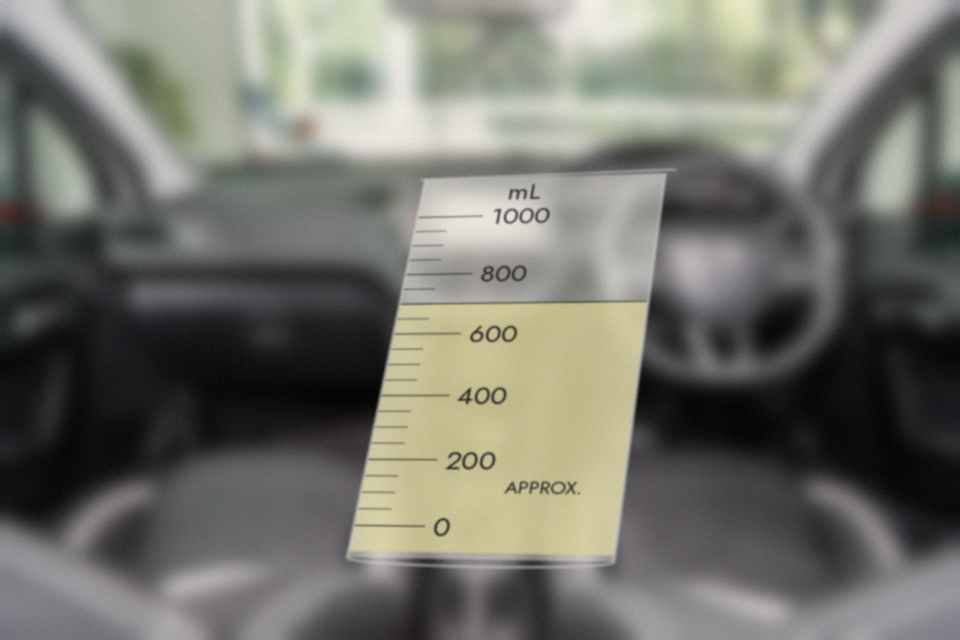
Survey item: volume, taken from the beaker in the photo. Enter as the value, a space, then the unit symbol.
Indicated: 700 mL
